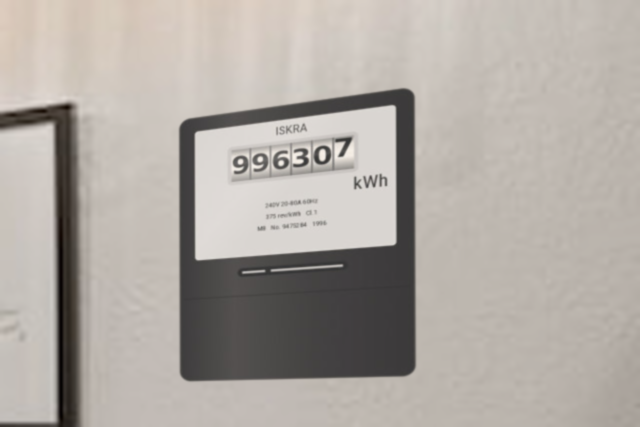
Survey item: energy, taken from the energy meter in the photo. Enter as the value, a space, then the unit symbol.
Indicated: 996307 kWh
